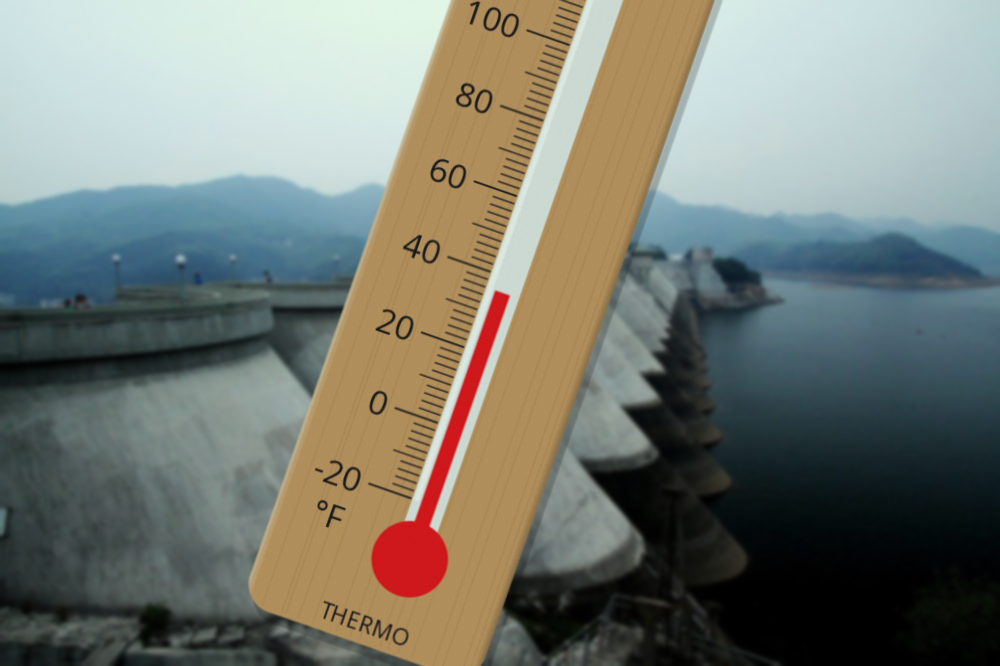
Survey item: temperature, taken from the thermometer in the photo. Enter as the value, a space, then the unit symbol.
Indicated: 36 °F
